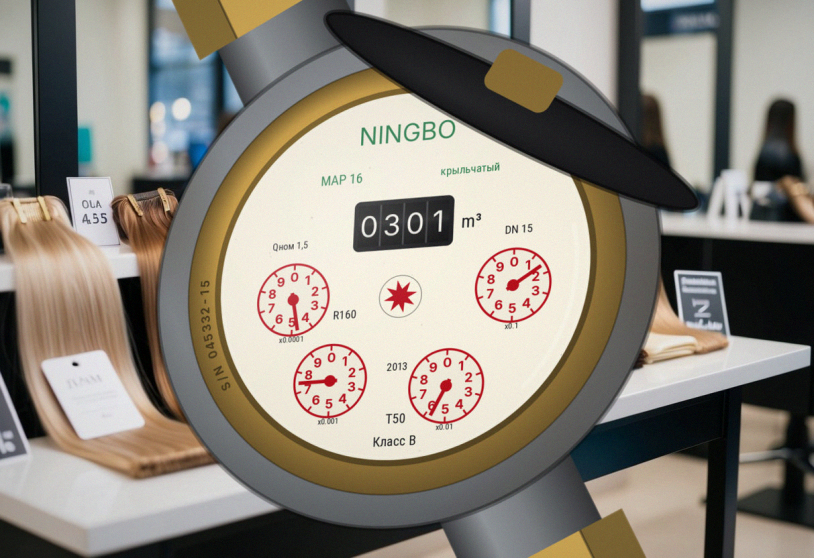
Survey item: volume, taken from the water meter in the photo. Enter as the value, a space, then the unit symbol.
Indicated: 301.1574 m³
